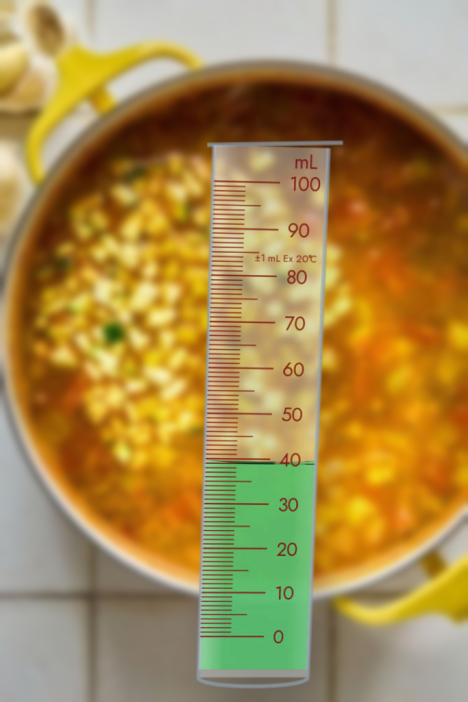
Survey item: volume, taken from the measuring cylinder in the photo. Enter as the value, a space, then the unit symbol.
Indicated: 39 mL
